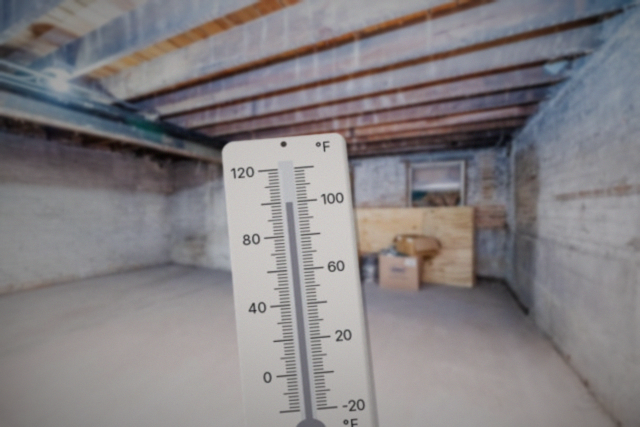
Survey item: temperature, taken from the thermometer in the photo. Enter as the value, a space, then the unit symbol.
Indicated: 100 °F
